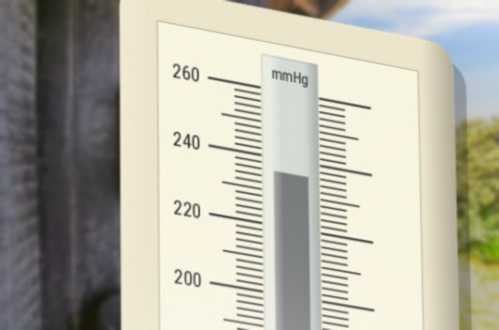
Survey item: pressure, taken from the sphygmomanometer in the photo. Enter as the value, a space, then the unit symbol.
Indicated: 236 mmHg
